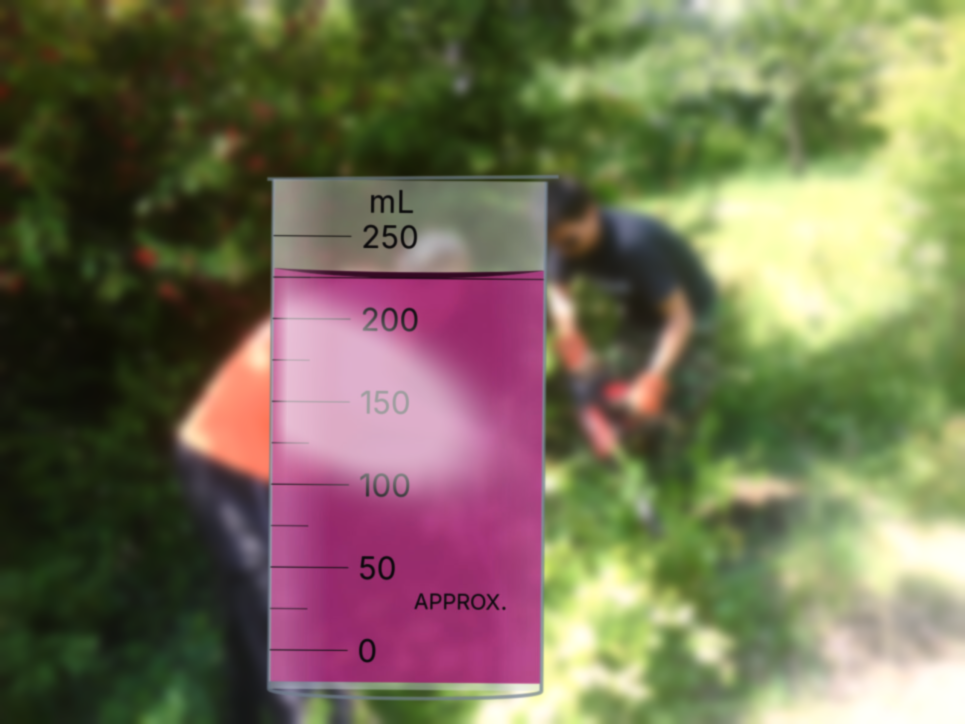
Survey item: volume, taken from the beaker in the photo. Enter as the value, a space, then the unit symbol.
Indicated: 225 mL
